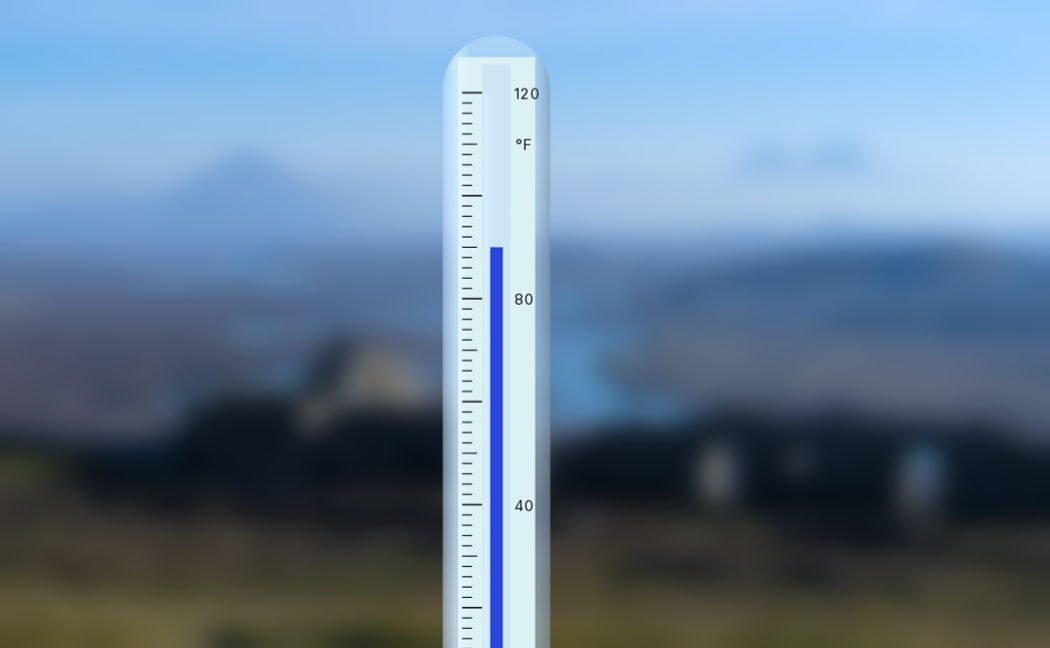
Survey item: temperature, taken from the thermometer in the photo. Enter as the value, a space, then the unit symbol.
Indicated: 90 °F
